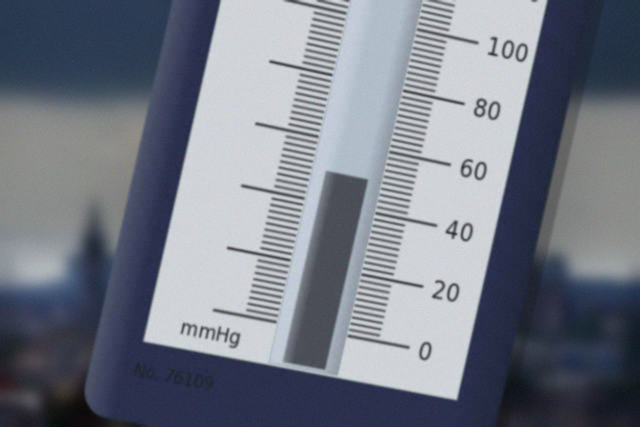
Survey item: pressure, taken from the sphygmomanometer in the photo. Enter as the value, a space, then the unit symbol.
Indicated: 50 mmHg
